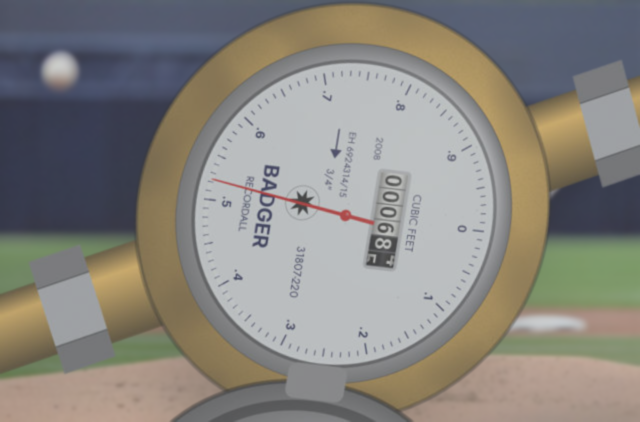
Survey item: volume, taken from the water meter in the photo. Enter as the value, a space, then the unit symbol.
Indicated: 684.52 ft³
